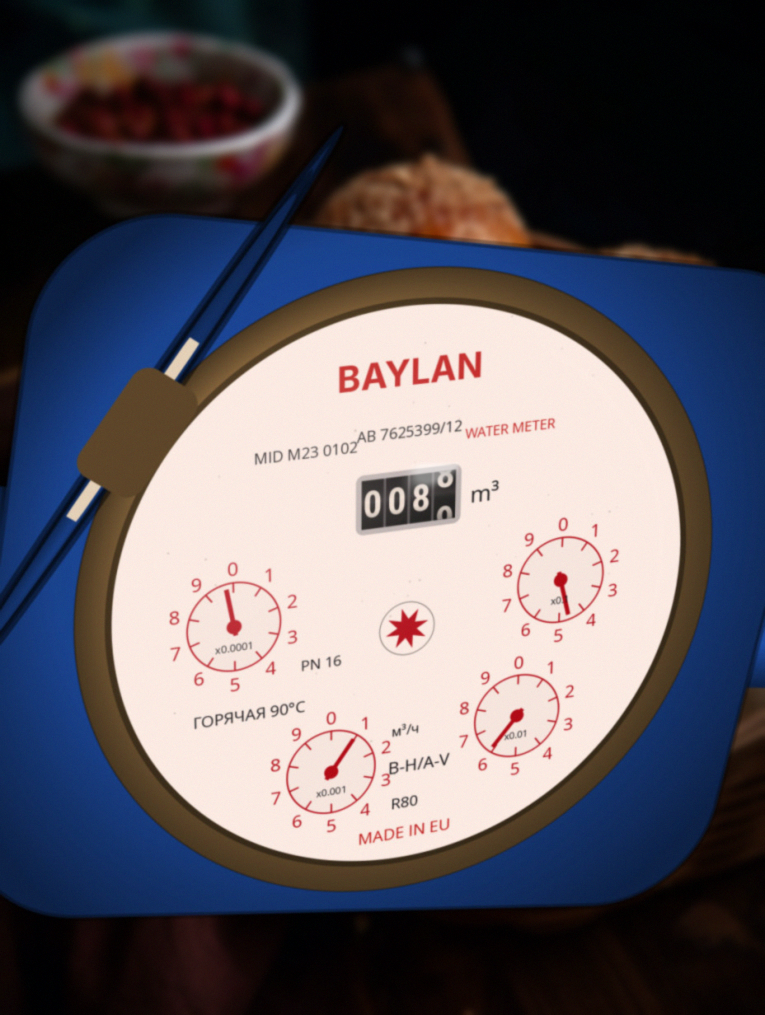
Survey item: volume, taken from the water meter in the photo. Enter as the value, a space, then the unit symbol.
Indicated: 88.4609 m³
